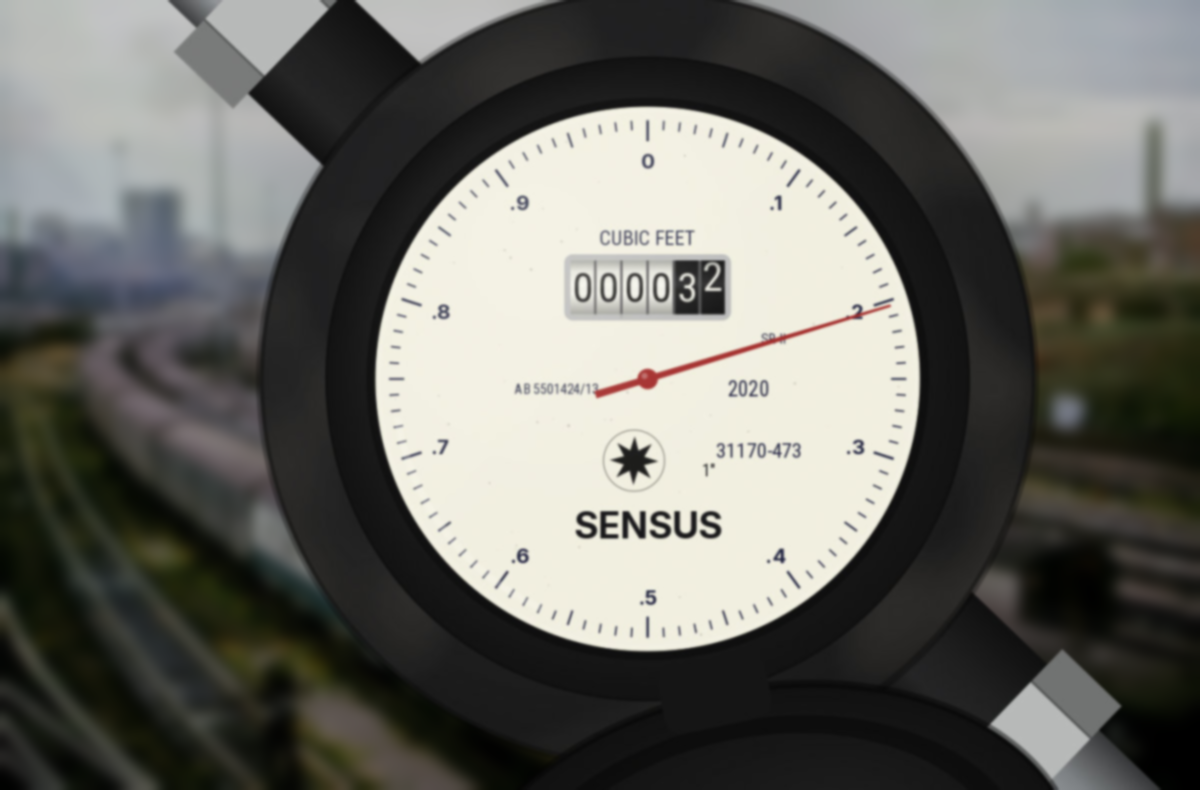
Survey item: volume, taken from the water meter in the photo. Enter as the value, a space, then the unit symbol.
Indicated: 32.20 ft³
